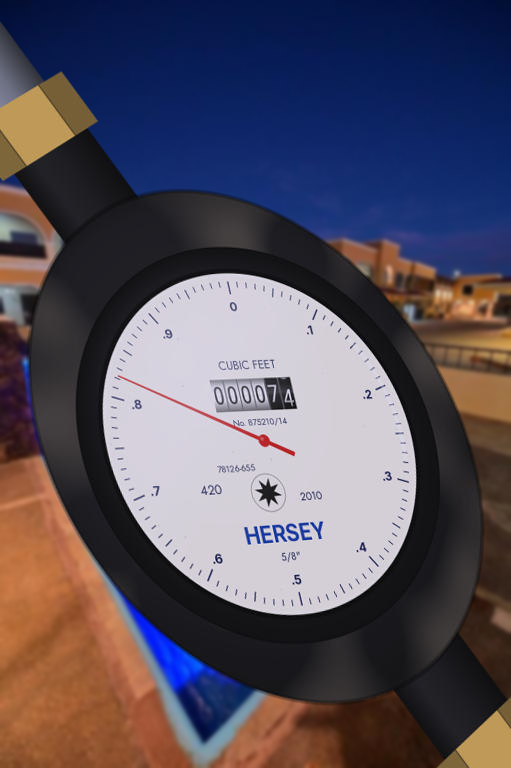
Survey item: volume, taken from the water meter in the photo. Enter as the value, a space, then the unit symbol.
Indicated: 73.82 ft³
